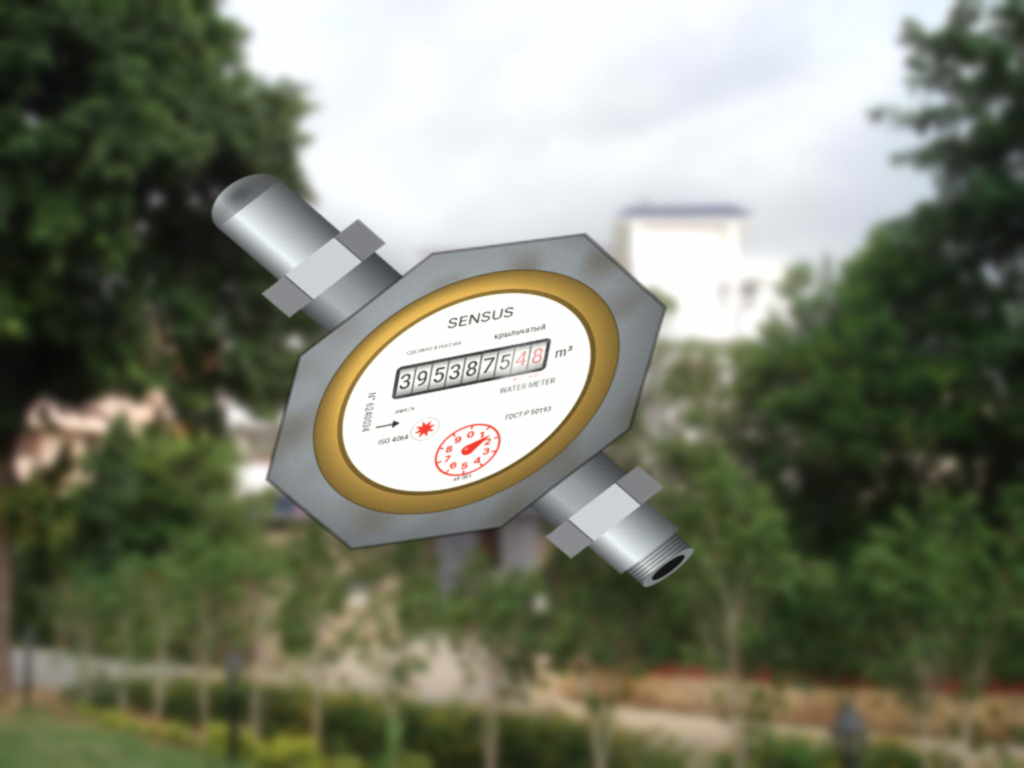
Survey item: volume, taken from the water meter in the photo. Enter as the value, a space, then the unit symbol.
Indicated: 3953875.481 m³
